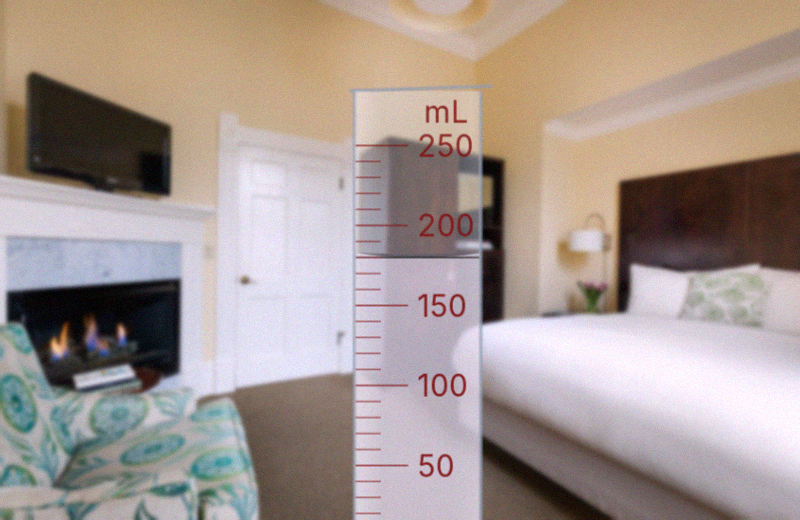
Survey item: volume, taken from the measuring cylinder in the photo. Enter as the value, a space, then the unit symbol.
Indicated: 180 mL
